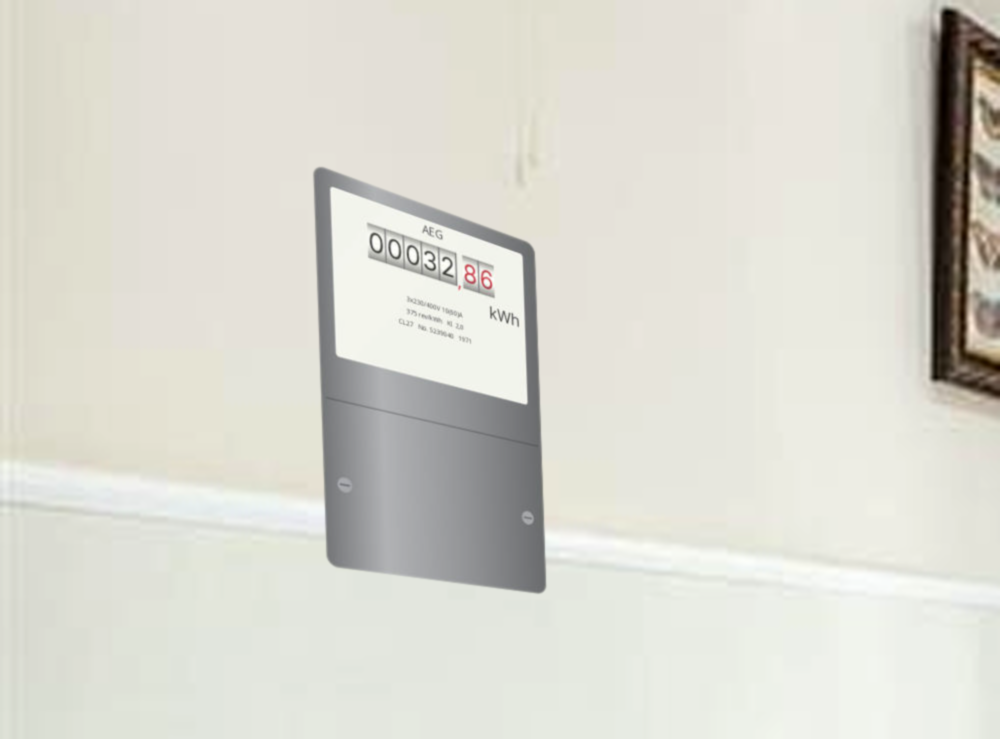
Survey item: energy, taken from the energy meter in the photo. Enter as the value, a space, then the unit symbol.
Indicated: 32.86 kWh
